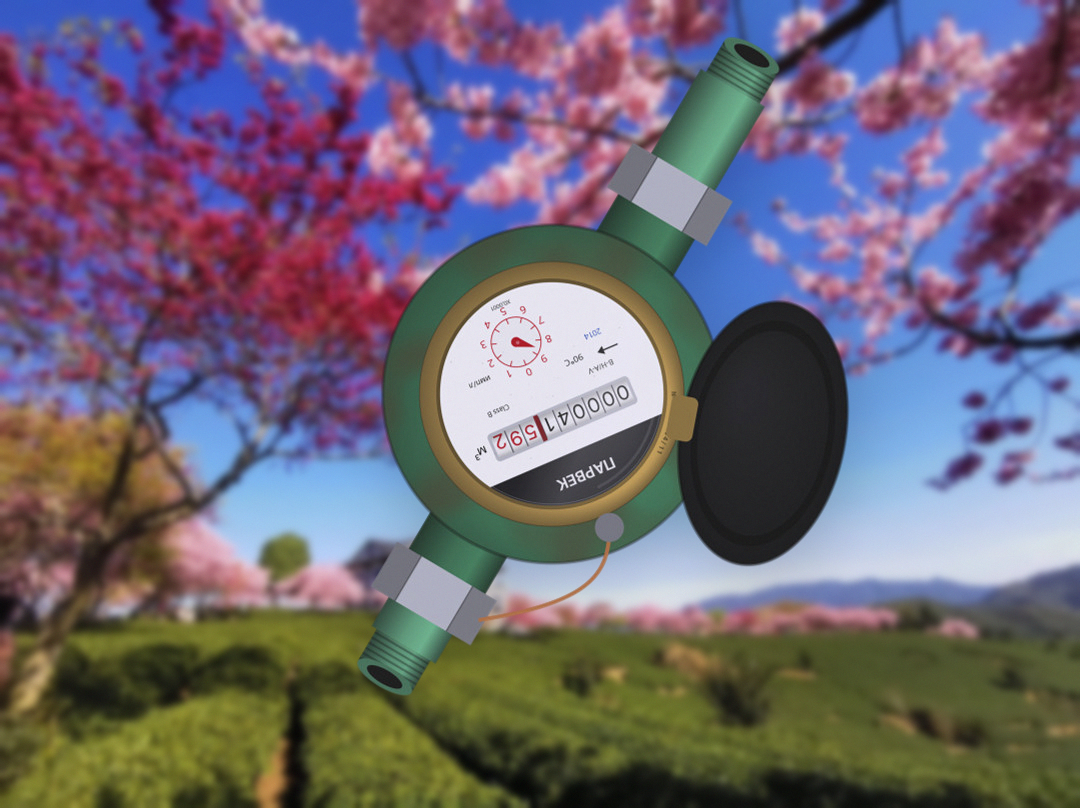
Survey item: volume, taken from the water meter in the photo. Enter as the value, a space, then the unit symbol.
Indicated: 41.5918 m³
